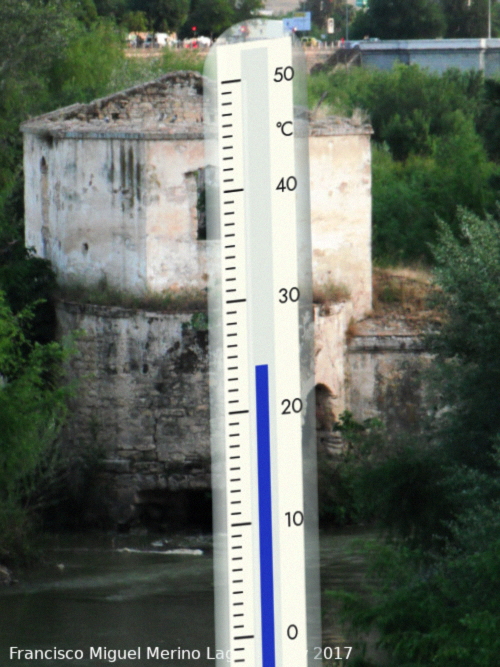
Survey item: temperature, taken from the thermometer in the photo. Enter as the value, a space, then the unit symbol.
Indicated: 24 °C
